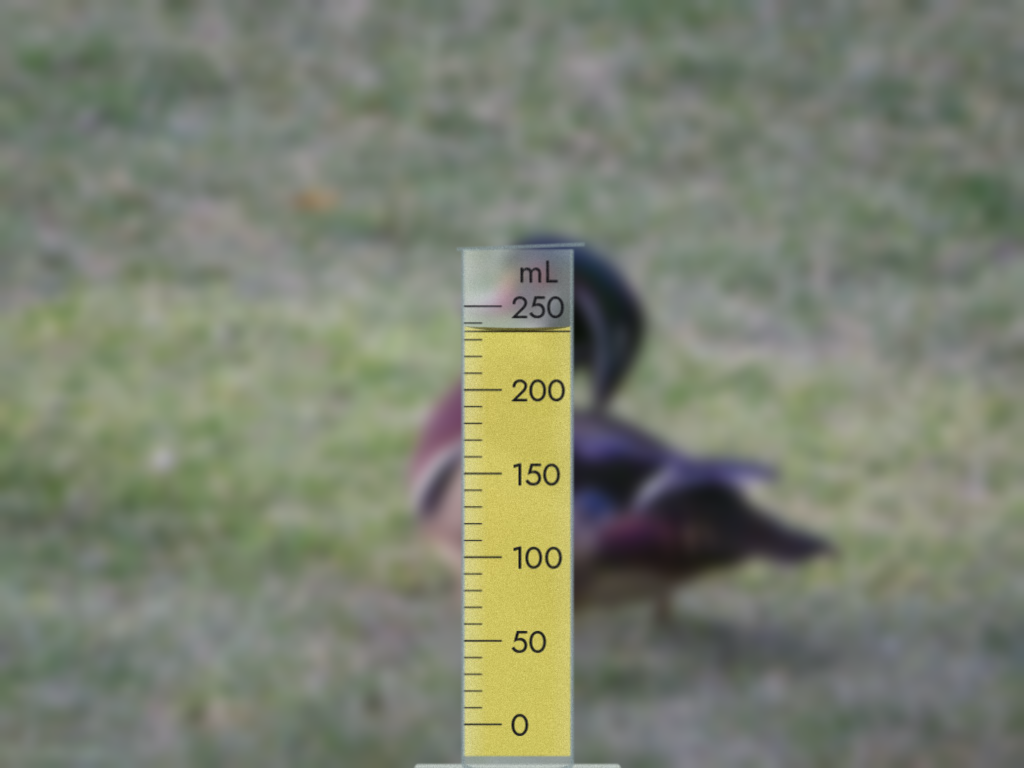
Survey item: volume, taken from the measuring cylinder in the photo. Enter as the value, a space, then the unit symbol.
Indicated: 235 mL
